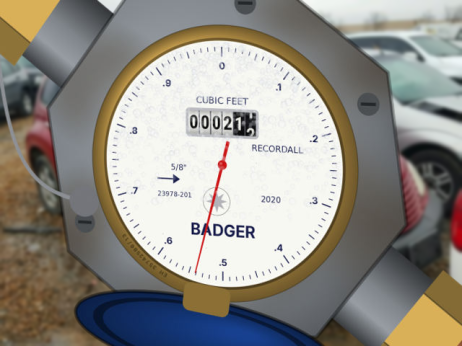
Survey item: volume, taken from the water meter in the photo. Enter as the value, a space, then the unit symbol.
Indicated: 211.54 ft³
